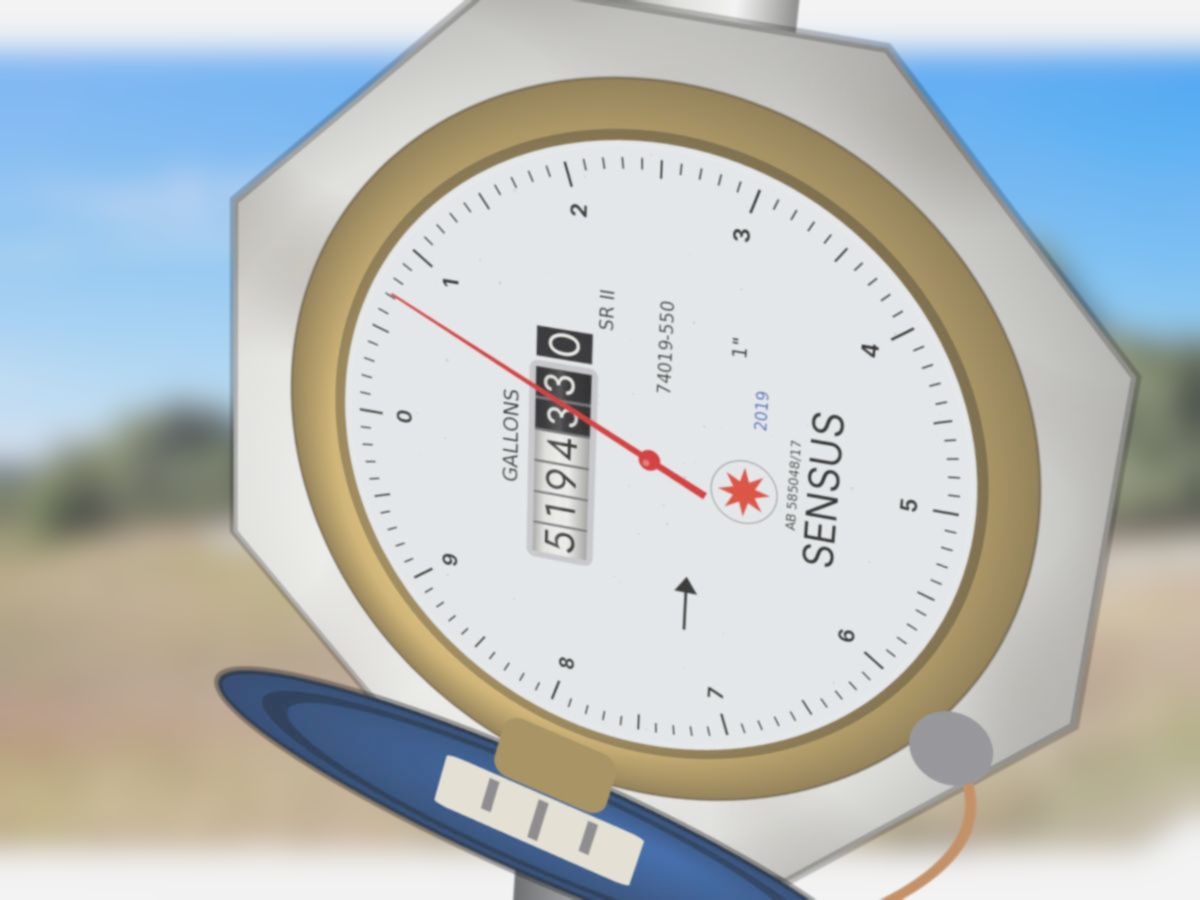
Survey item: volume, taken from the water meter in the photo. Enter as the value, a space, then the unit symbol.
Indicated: 5194330.7 gal
